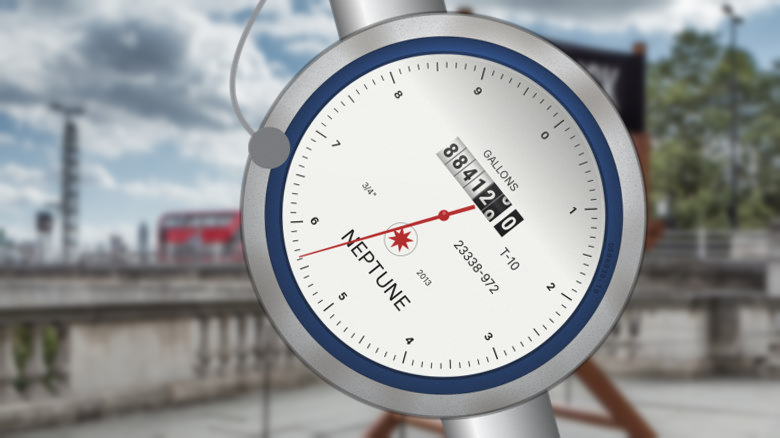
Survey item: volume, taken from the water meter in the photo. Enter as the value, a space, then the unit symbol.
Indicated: 8841285.6 gal
